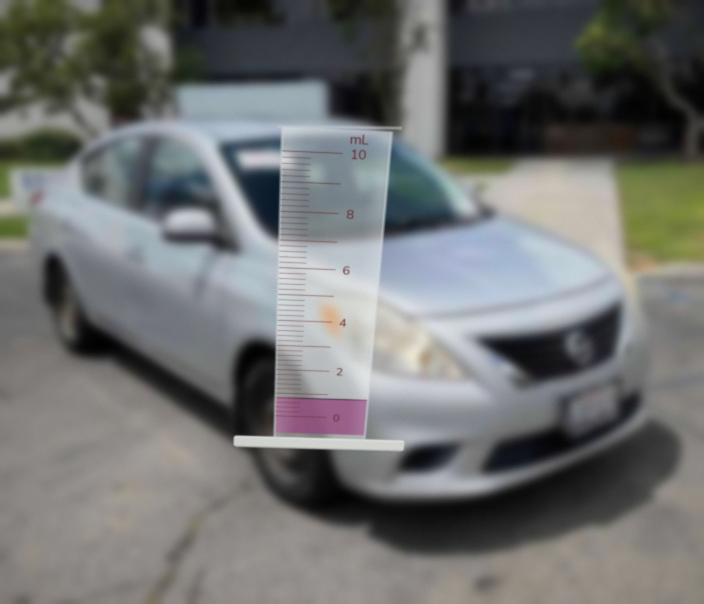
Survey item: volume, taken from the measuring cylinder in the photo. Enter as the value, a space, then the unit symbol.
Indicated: 0.8 mL
